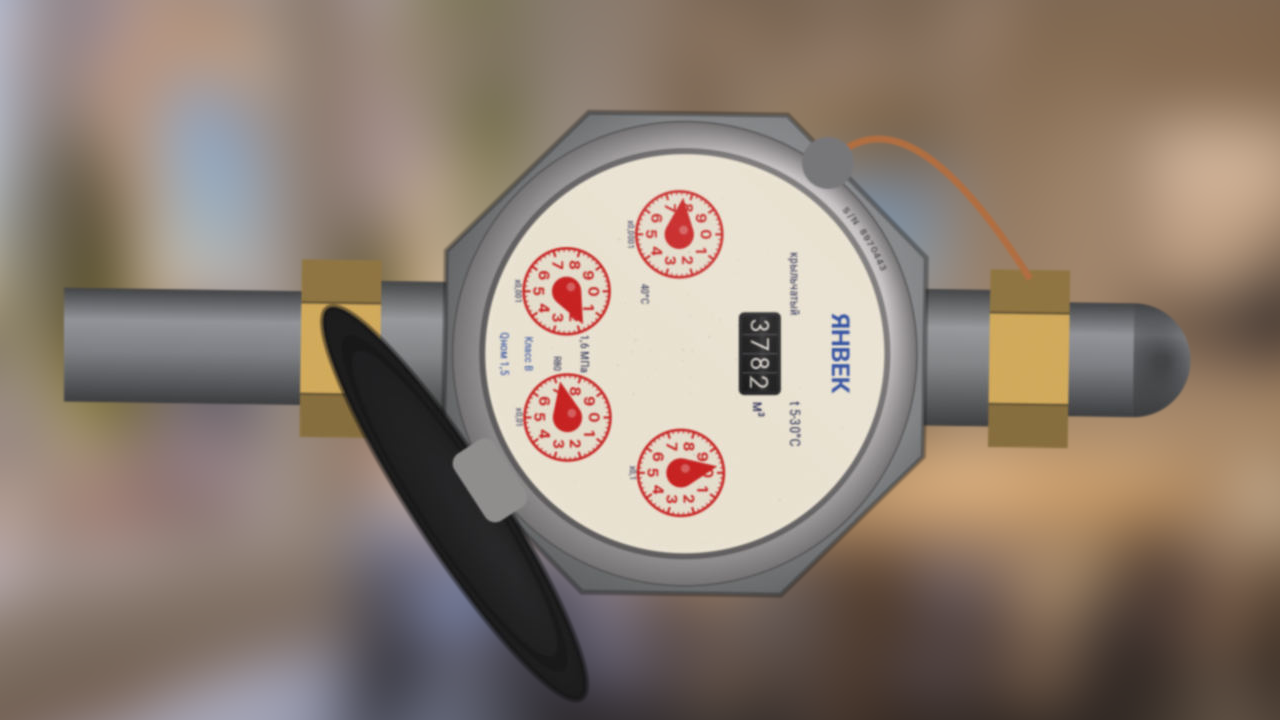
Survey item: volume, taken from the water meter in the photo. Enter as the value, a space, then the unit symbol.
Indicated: 3781.9717 m³
